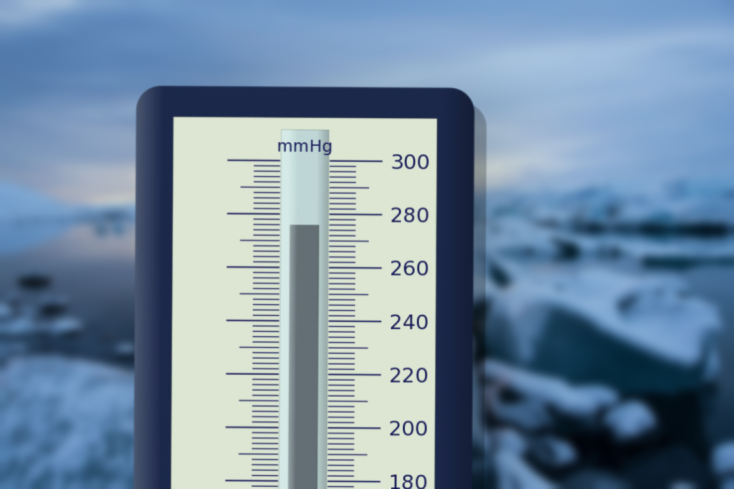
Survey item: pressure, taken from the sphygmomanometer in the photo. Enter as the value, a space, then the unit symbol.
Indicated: 276 mmHg
